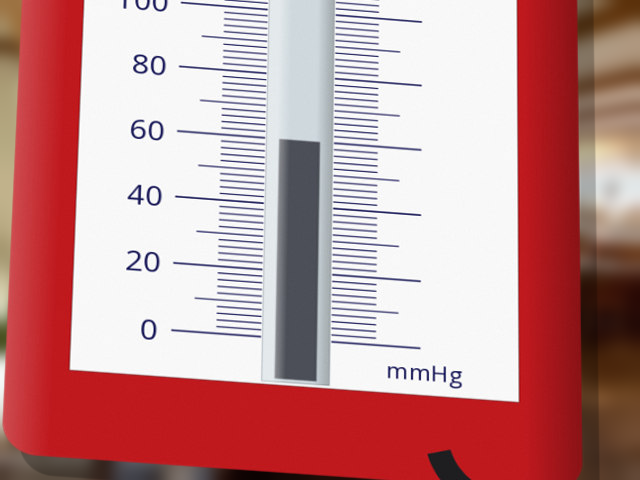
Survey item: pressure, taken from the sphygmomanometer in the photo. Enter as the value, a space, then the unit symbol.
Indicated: 60 mmHg
